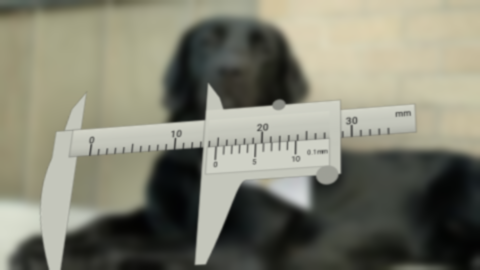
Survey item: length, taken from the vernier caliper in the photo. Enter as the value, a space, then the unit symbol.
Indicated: 14.8 mm
